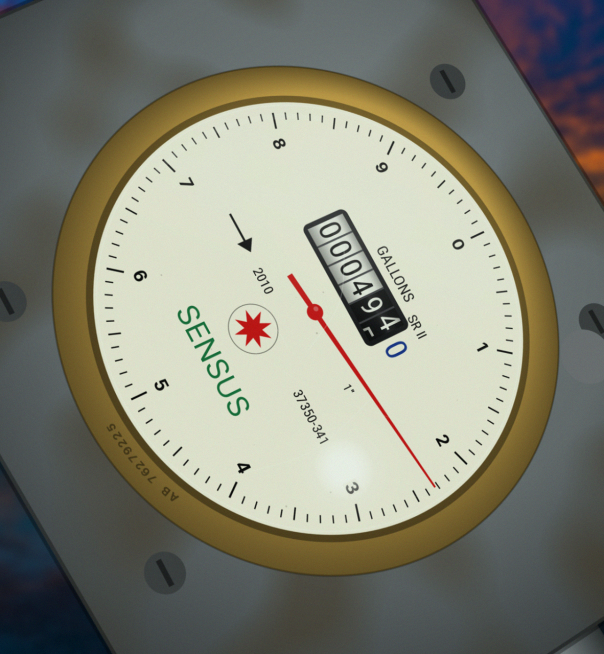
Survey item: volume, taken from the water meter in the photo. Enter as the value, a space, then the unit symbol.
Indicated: 4942.3 gal
